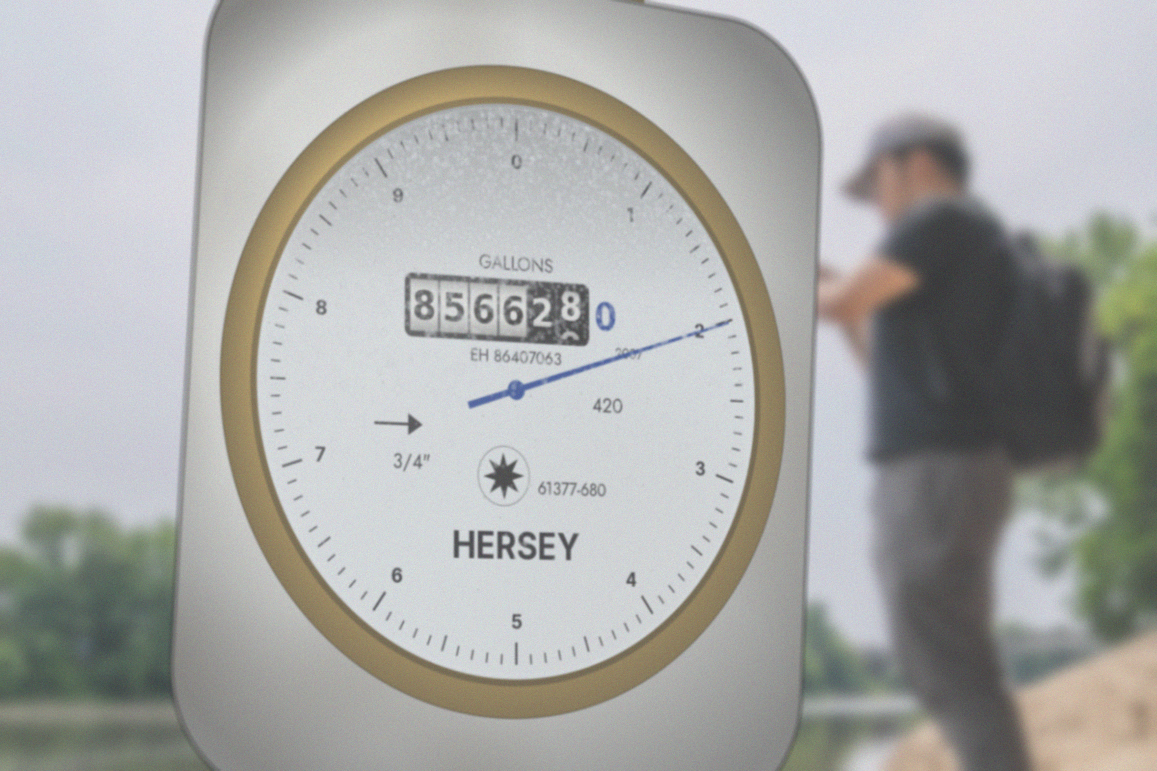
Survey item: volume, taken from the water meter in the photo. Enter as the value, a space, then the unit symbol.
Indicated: 8566282.0 gal
